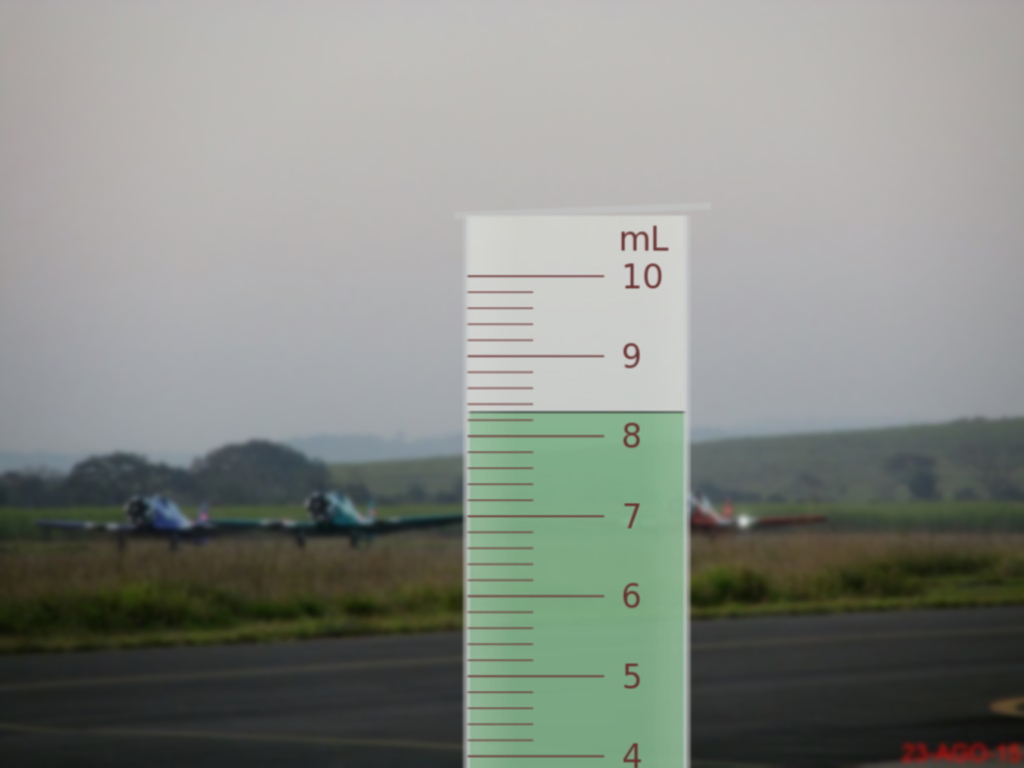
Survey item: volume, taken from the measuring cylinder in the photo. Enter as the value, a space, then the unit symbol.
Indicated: 8.3 mL
